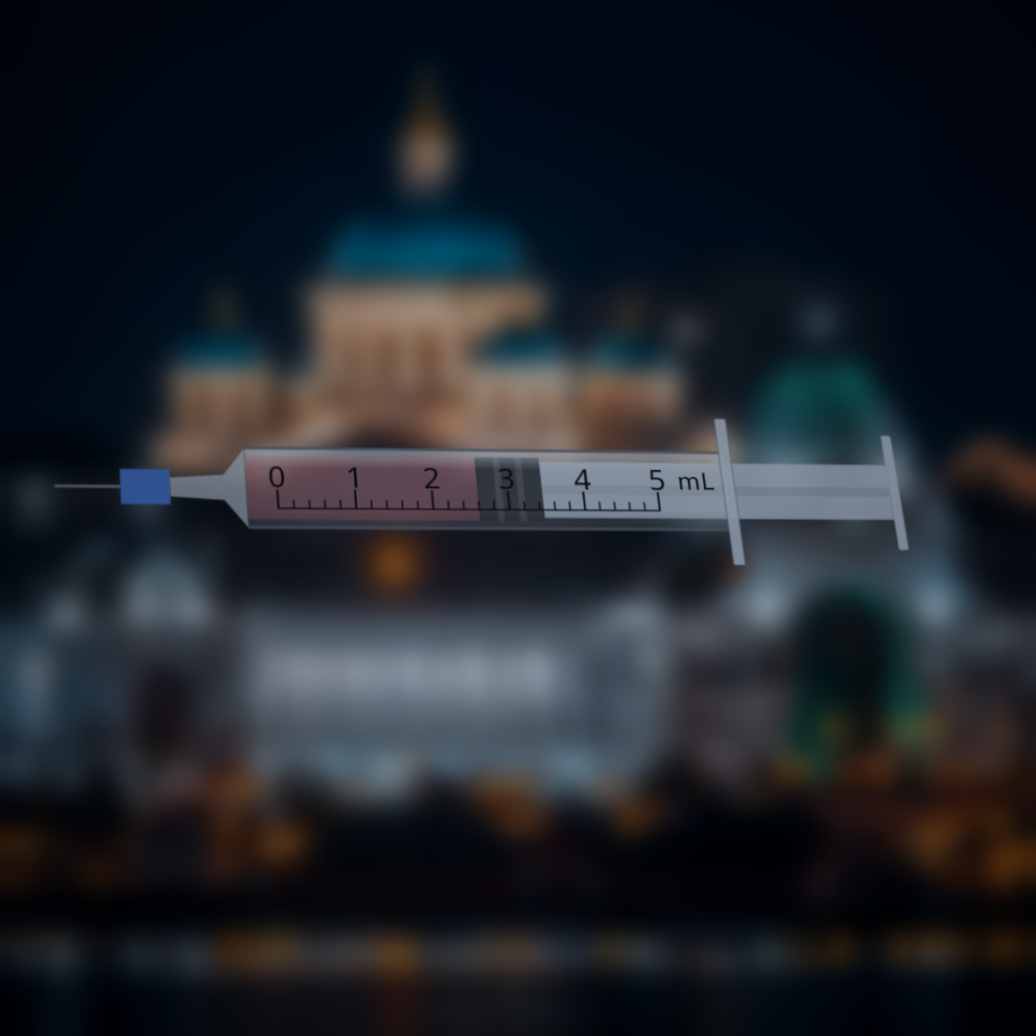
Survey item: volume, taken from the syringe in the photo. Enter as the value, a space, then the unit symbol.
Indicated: 2.6 mL
